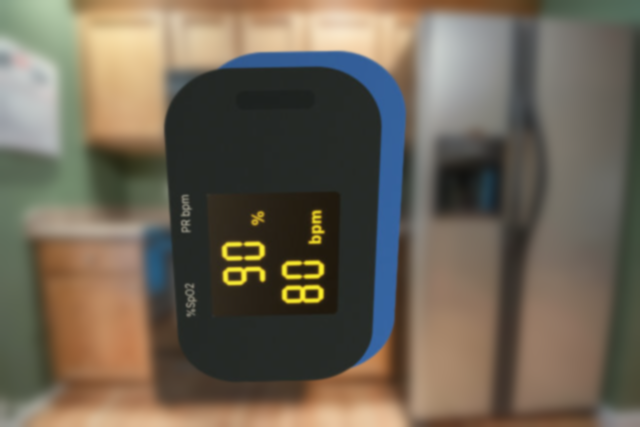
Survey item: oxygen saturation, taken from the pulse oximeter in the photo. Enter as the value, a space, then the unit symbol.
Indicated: 90 %
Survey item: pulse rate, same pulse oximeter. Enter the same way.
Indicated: 80 bpm
